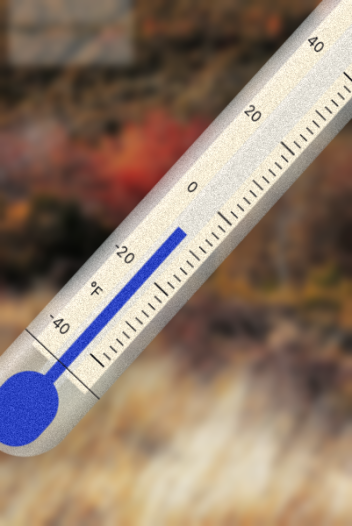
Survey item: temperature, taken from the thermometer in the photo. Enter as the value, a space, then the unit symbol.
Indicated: -8 °F
